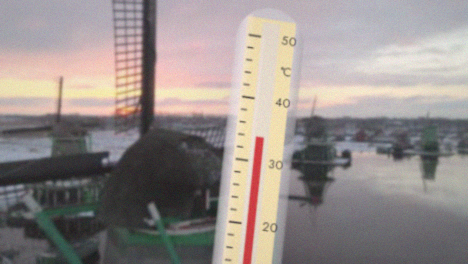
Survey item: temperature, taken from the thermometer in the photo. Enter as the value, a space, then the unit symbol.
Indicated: 34 °C
